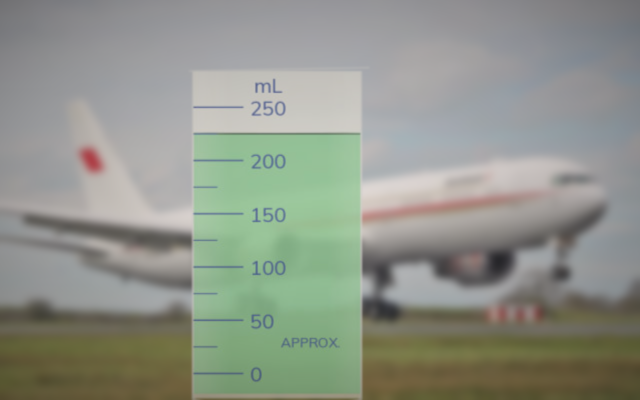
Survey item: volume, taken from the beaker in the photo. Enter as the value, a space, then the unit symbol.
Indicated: 225 mL
